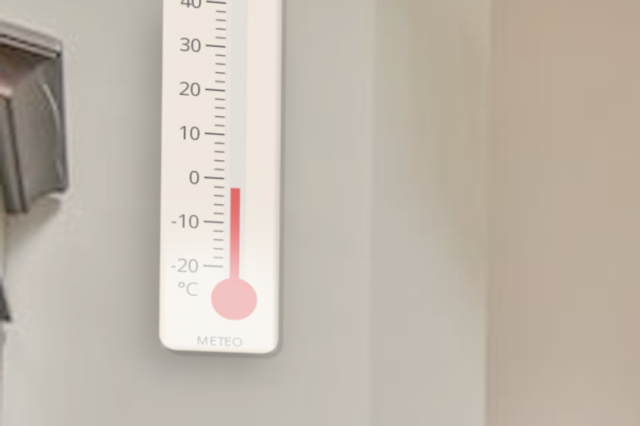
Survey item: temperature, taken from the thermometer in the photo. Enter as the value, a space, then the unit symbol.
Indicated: -2 °C
